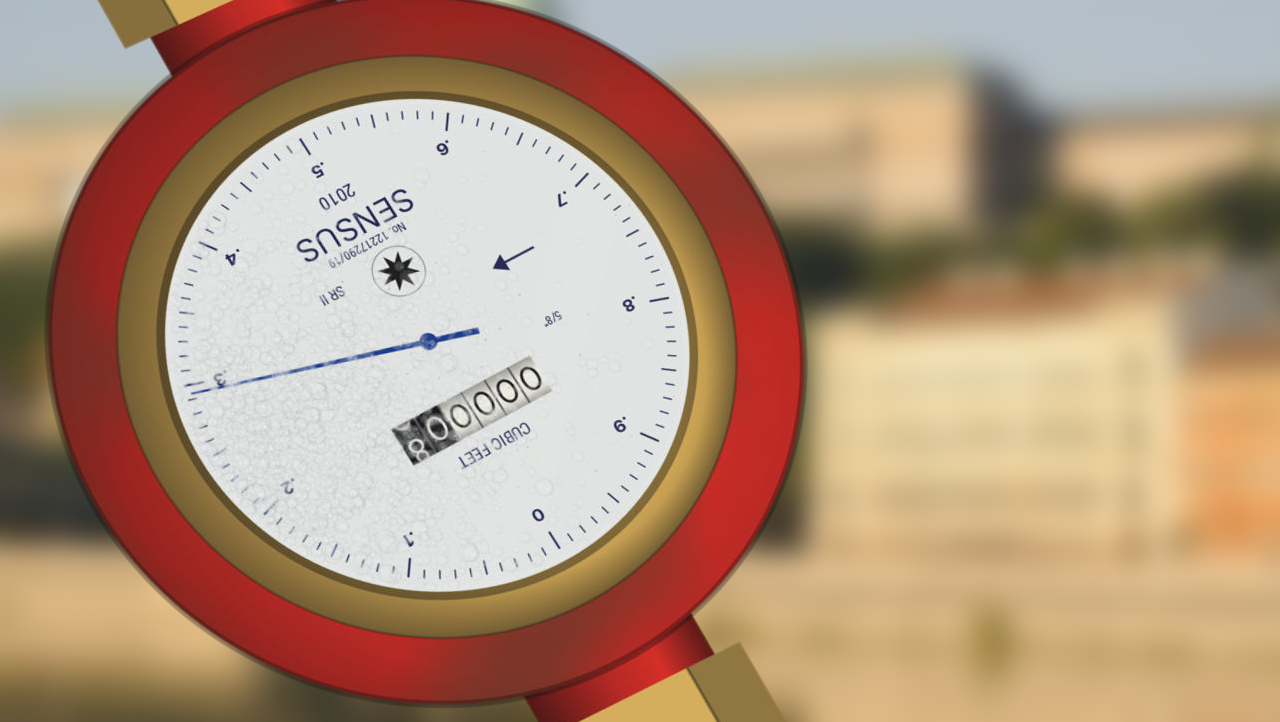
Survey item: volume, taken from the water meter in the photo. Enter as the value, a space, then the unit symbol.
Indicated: 8.29 ft³
